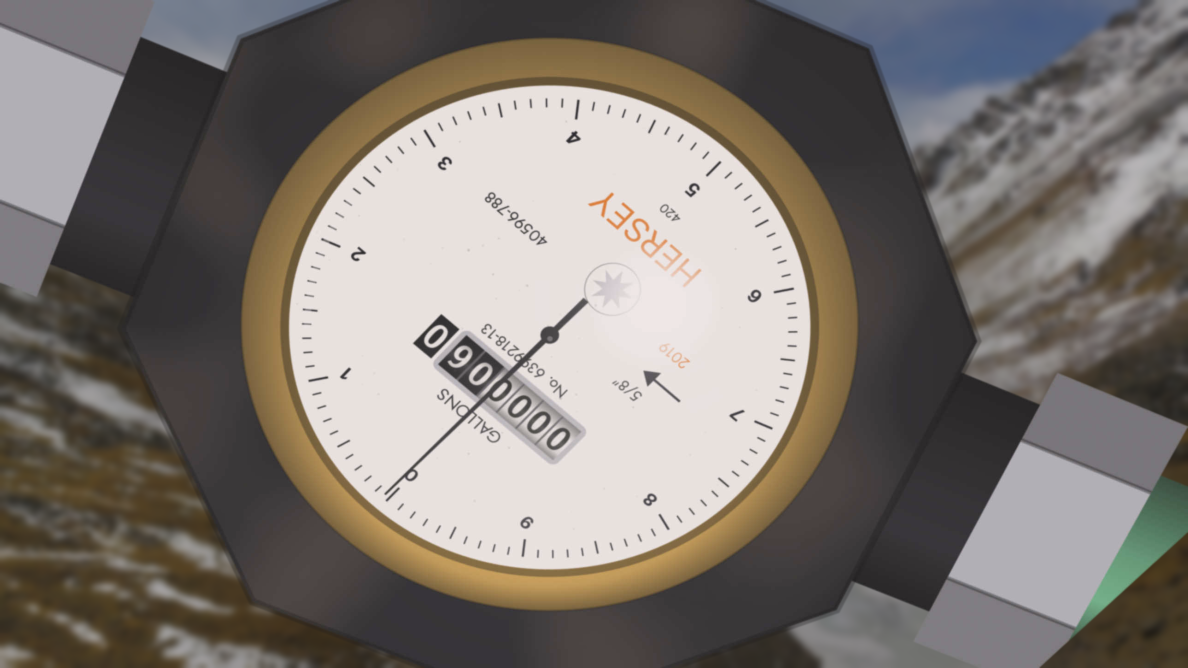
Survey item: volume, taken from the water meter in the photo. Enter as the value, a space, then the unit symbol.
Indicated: 60.0 gal
